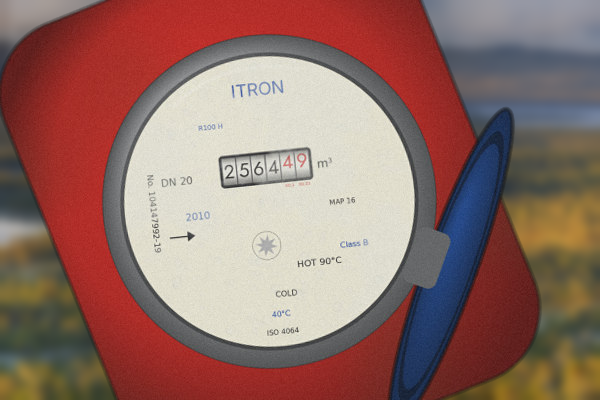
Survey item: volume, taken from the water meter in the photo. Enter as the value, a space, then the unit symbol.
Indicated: 2564.49 m³
